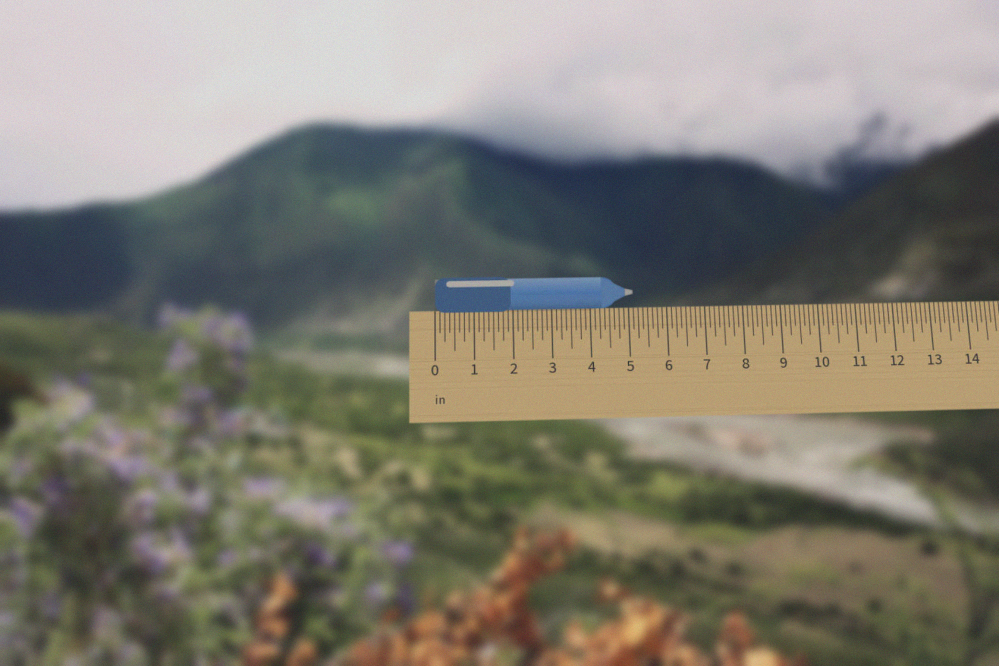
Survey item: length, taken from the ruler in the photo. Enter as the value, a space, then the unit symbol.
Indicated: 5.125 in
